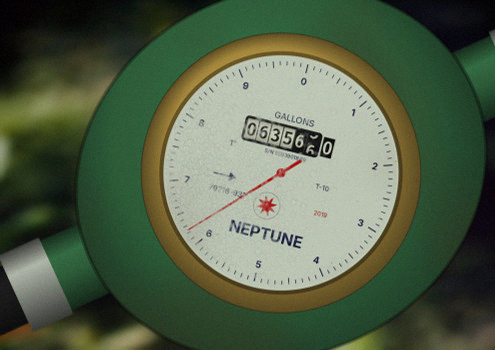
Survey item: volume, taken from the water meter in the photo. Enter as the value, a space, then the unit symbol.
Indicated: 635656.2 gal
